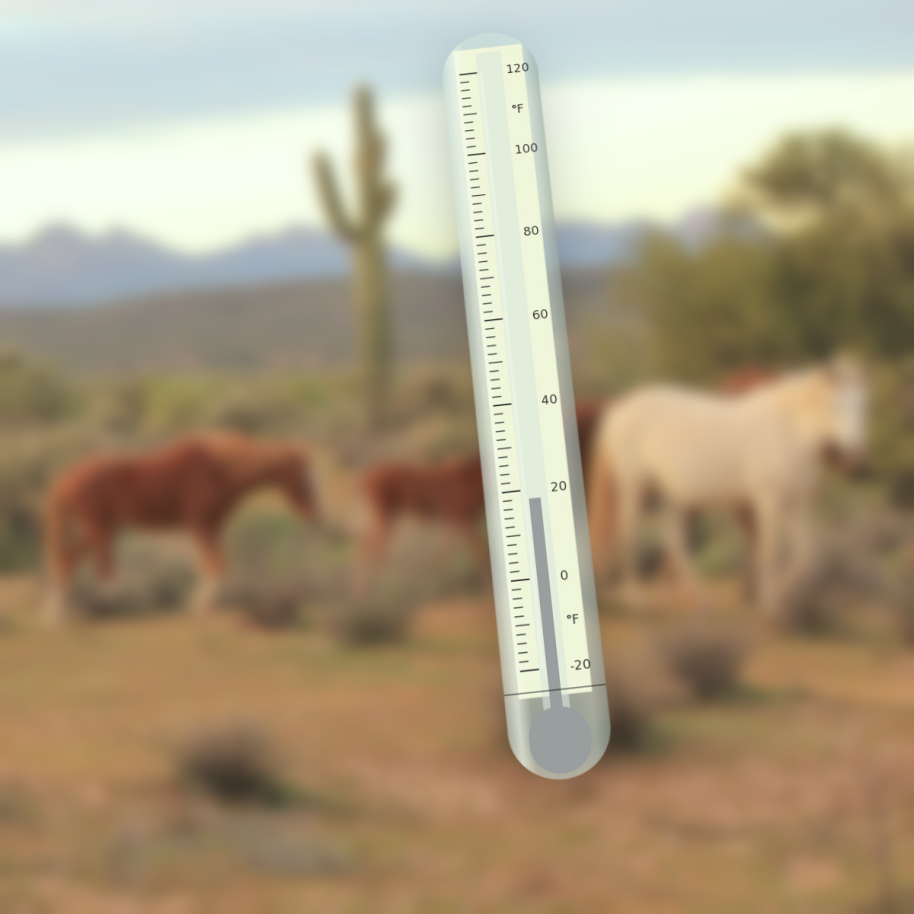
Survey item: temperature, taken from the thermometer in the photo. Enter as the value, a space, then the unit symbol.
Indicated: 18 °F
